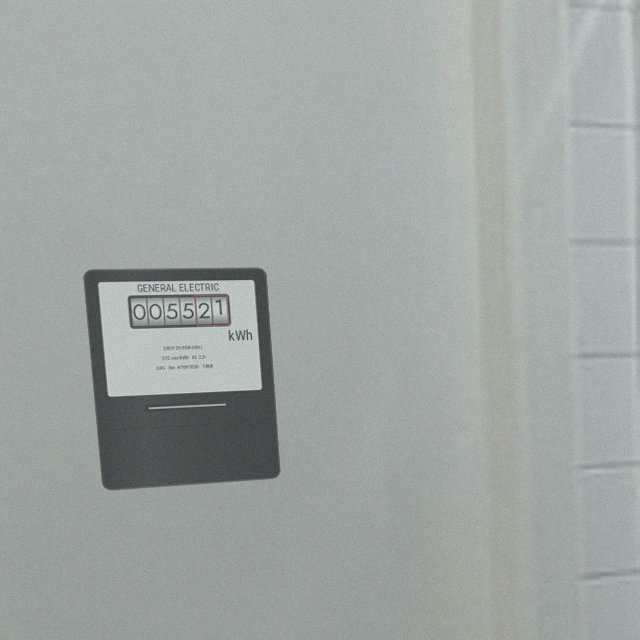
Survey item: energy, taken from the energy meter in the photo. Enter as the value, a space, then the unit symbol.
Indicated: 55.21 kWh
